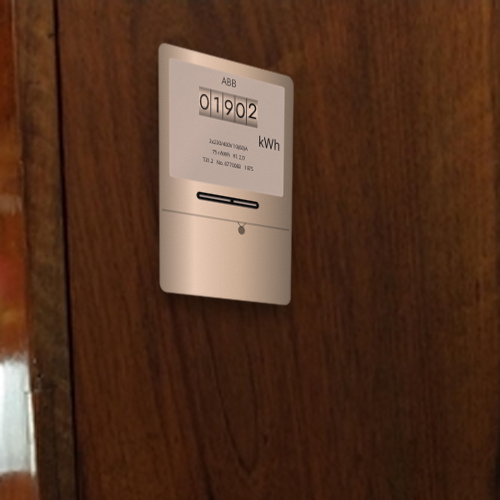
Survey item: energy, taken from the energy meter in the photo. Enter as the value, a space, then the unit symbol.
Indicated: 1902 kWh
